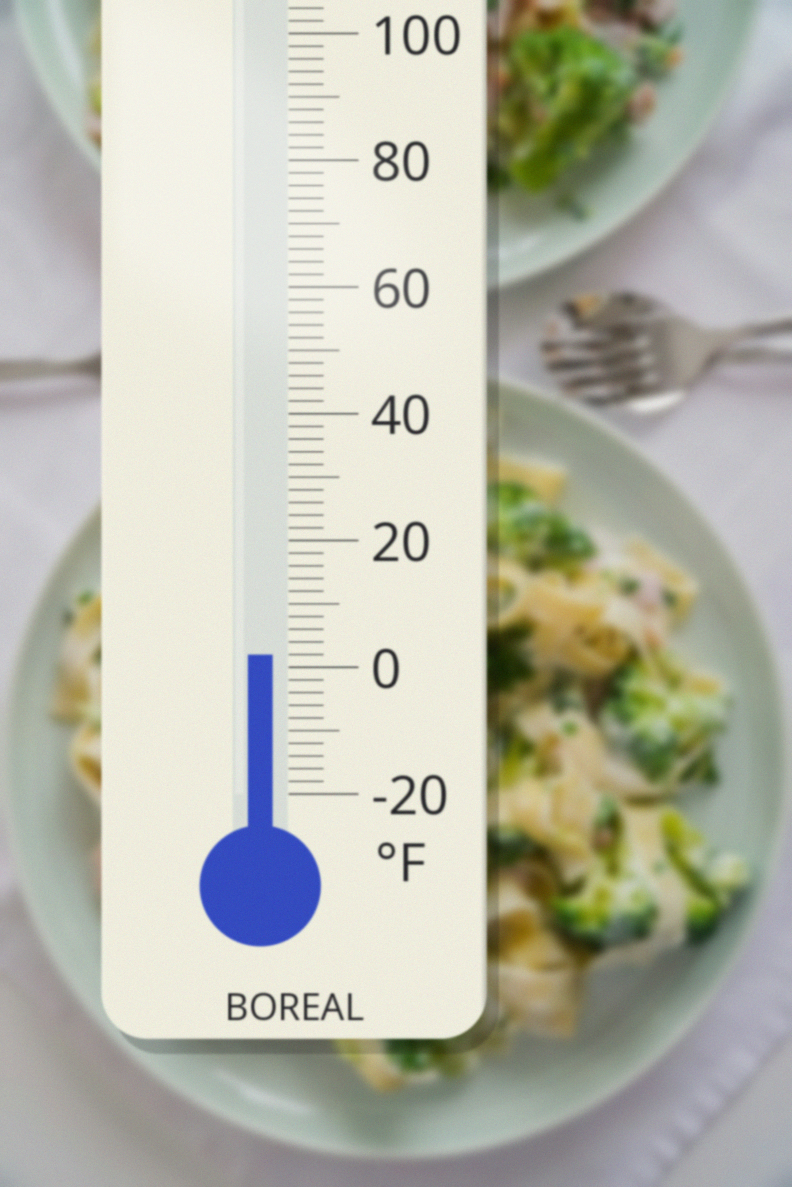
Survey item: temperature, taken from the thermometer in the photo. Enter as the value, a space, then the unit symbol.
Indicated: 2 °F
